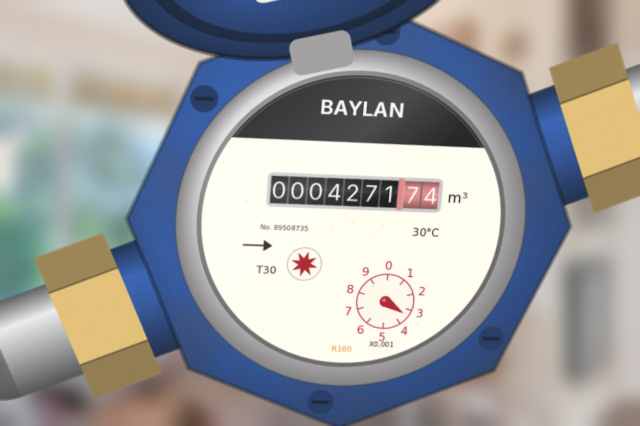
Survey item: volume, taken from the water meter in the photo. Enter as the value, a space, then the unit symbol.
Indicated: 4271.743 m³
